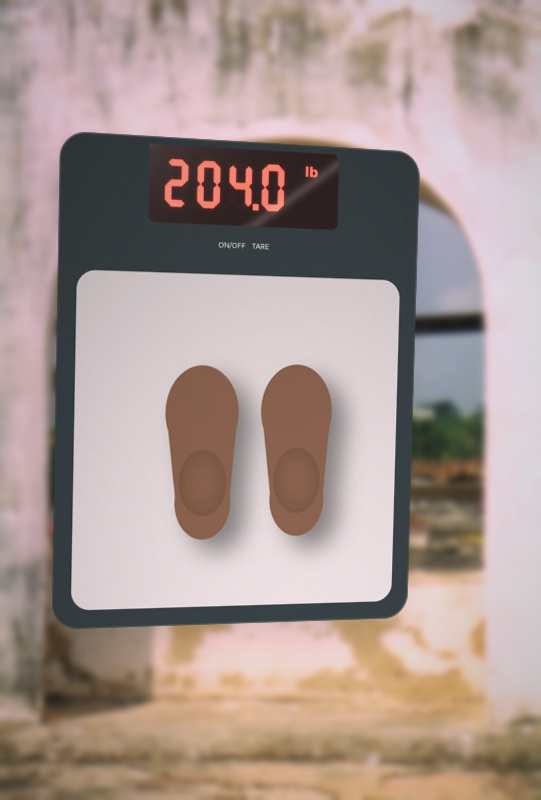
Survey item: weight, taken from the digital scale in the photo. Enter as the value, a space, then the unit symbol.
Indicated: 204.0 lb
